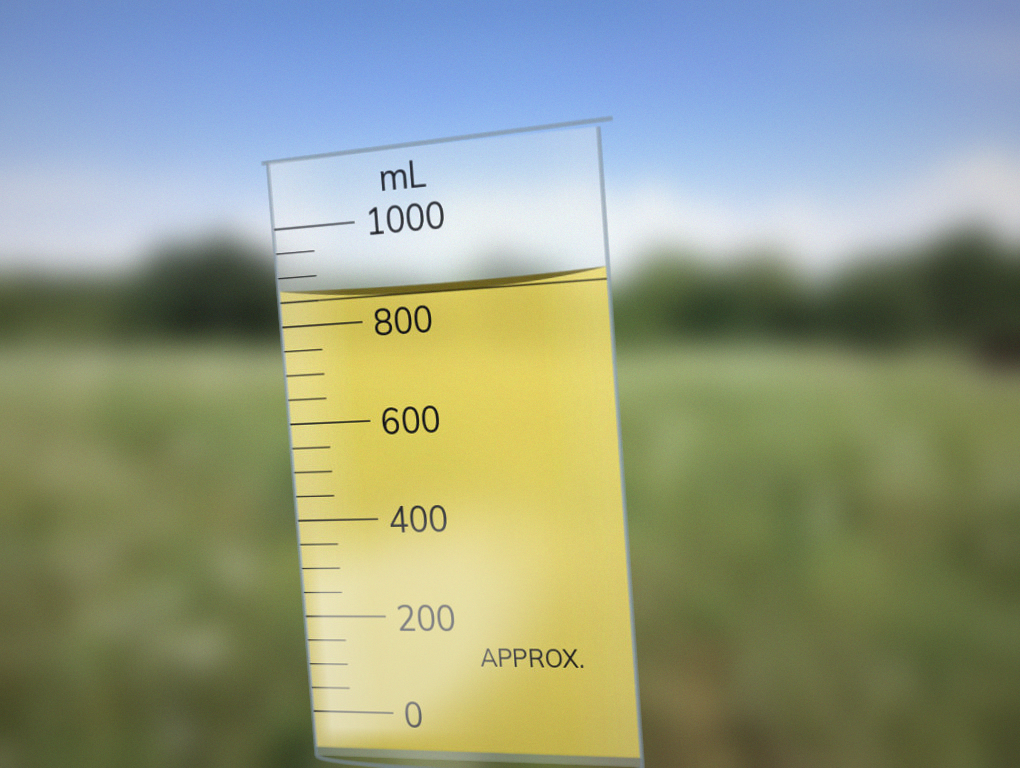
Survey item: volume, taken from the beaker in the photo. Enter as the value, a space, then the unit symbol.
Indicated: 850 mL
